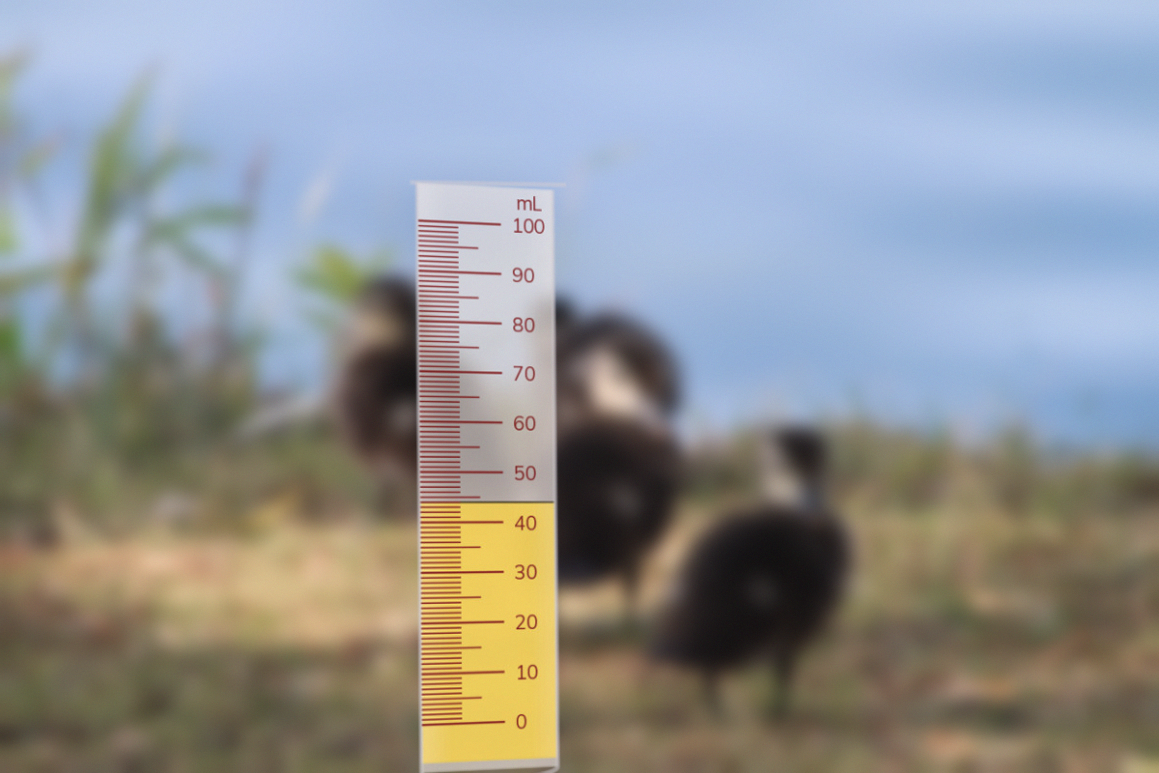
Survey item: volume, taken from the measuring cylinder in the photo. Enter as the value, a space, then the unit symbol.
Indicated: 44 mL
